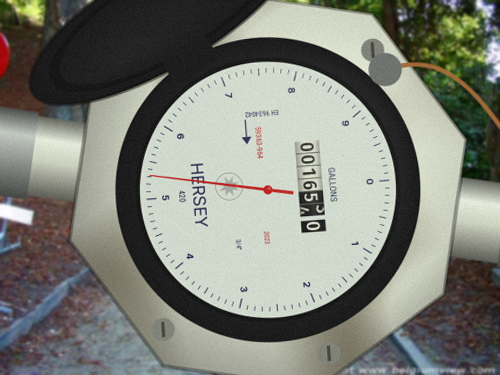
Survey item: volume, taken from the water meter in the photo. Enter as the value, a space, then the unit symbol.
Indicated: 16535.3 gal
